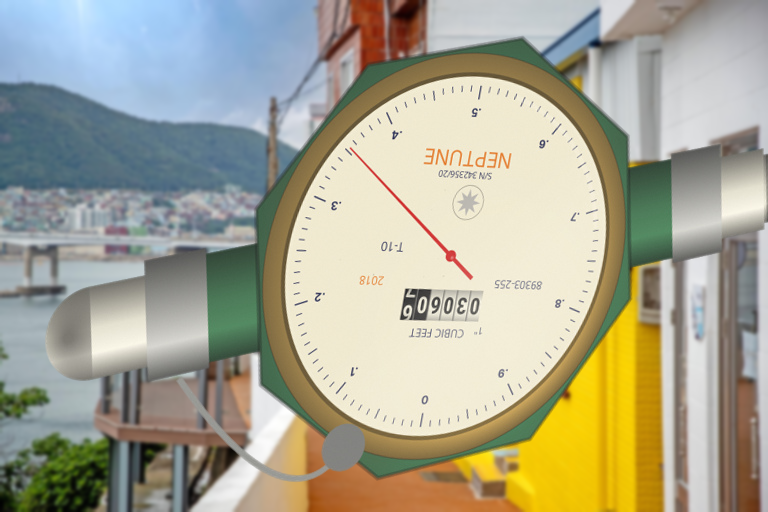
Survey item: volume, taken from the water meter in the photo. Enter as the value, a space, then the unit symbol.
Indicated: 30606.35 ft³
